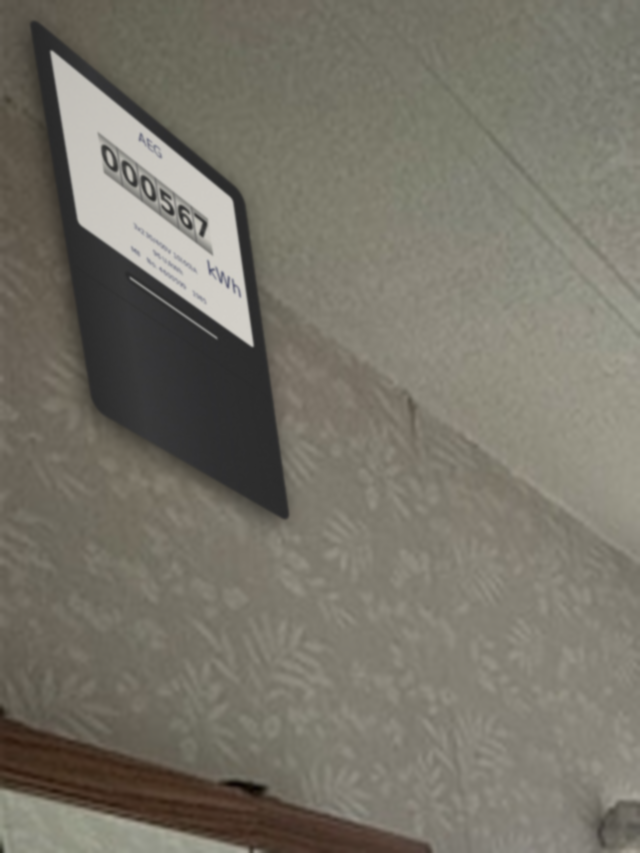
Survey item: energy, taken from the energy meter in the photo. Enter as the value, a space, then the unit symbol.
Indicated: 567 kWh
